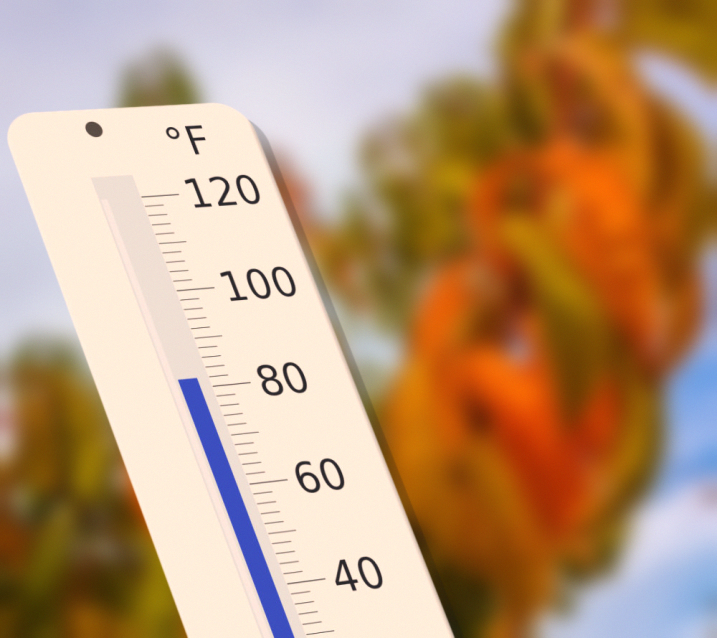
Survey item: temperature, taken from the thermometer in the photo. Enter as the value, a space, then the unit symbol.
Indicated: 82 °F
